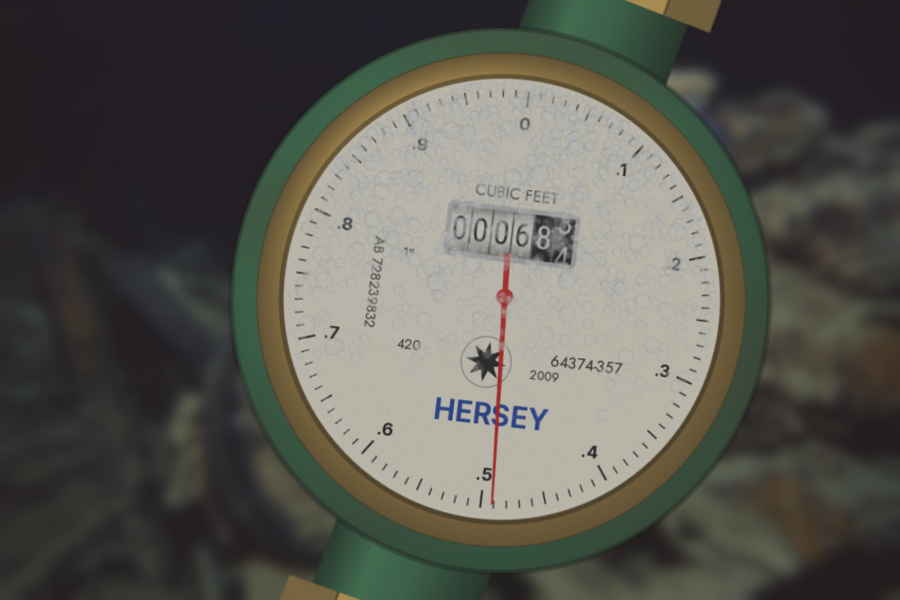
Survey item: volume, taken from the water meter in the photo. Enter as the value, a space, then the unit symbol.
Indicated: 683.49 ft³
